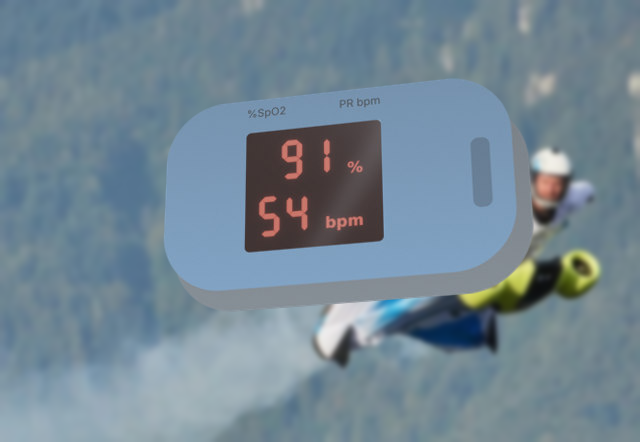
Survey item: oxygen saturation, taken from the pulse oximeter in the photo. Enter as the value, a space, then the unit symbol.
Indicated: 91 %
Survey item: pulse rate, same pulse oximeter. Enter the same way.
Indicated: 54 bpm
